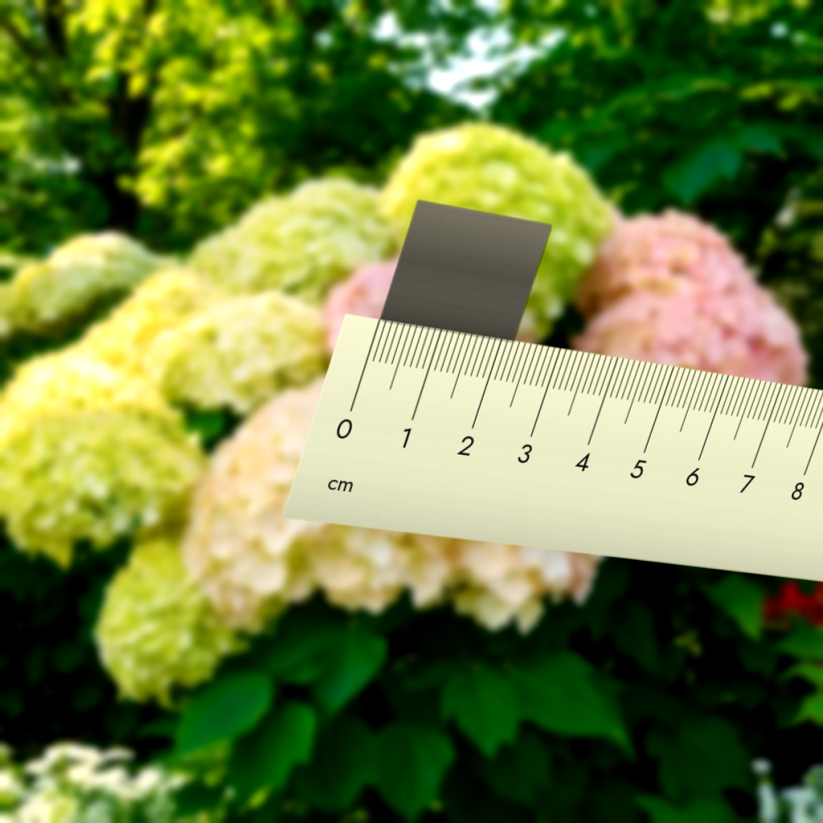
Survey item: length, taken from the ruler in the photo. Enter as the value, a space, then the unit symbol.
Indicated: 2.2 cm
